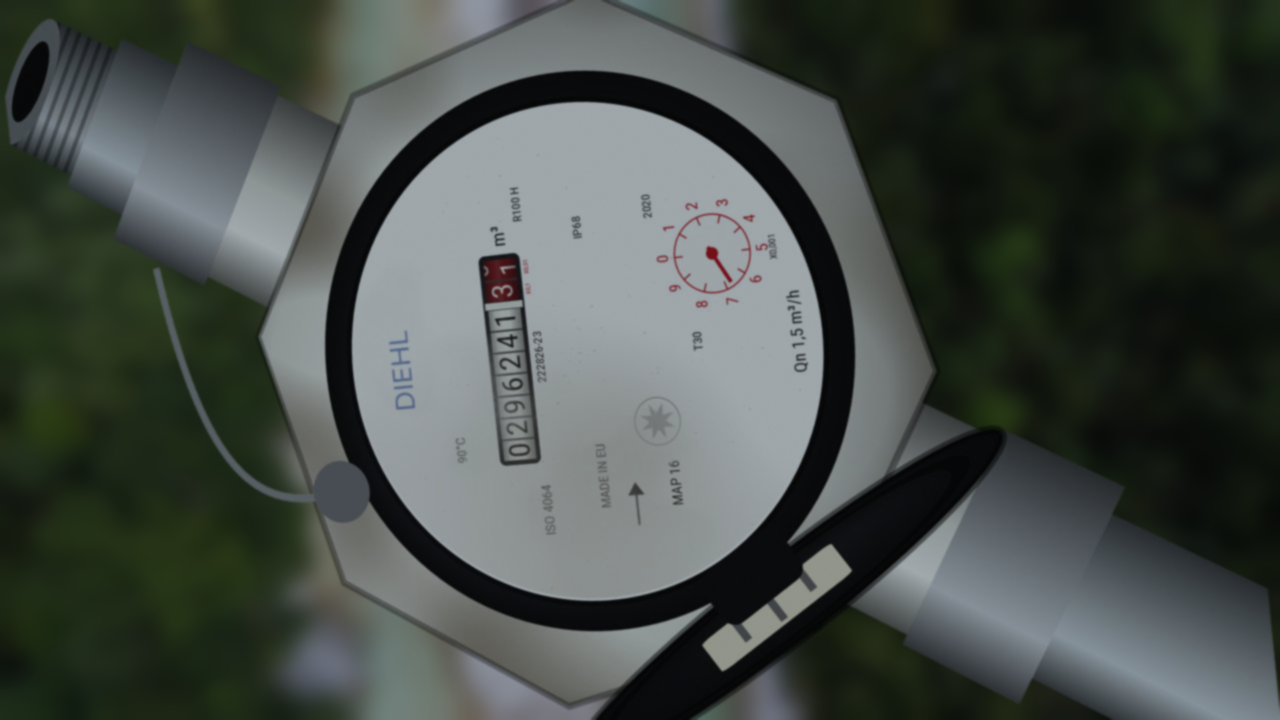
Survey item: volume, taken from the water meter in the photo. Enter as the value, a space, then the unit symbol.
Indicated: 296241.306 m³
